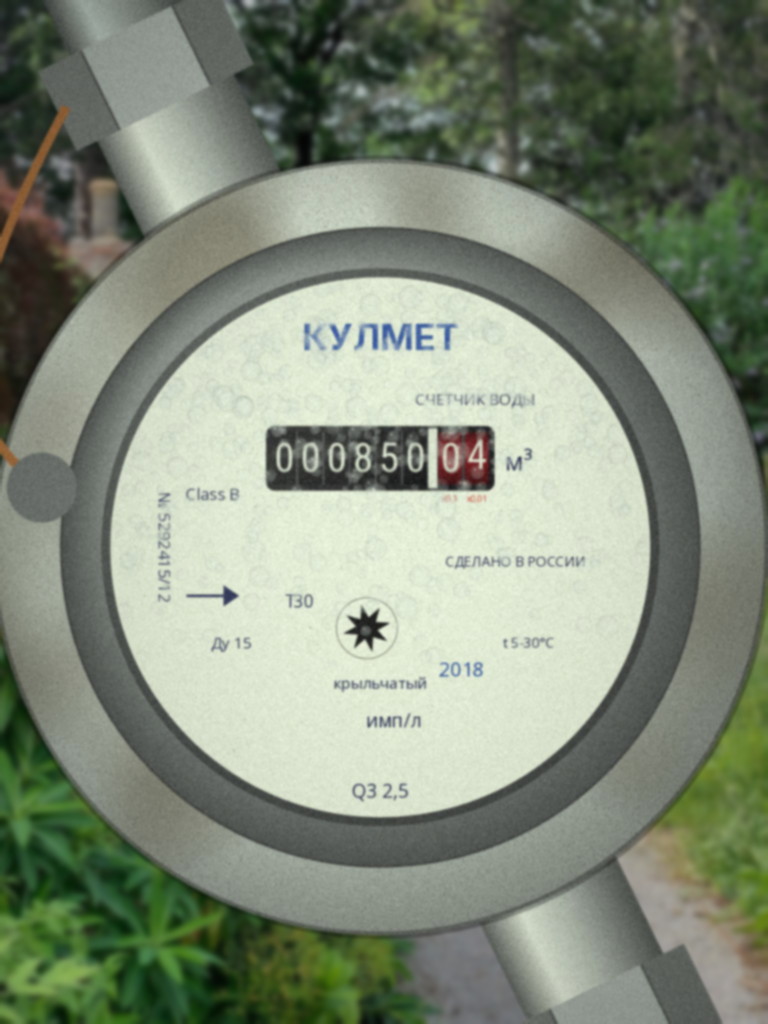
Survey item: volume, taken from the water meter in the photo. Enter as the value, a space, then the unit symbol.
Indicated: 850.04 m³
